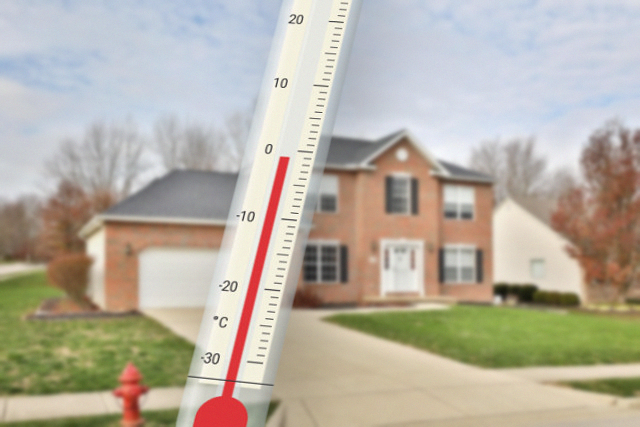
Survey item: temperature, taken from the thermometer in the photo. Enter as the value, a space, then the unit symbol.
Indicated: -1 °C
